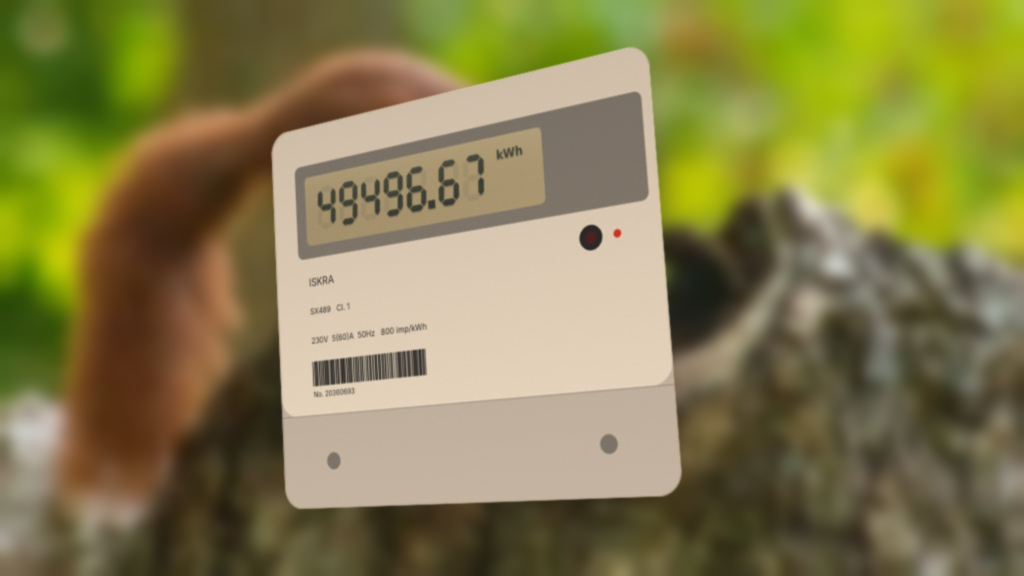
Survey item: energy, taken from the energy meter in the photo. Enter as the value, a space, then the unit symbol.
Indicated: 49496.67 kWh
